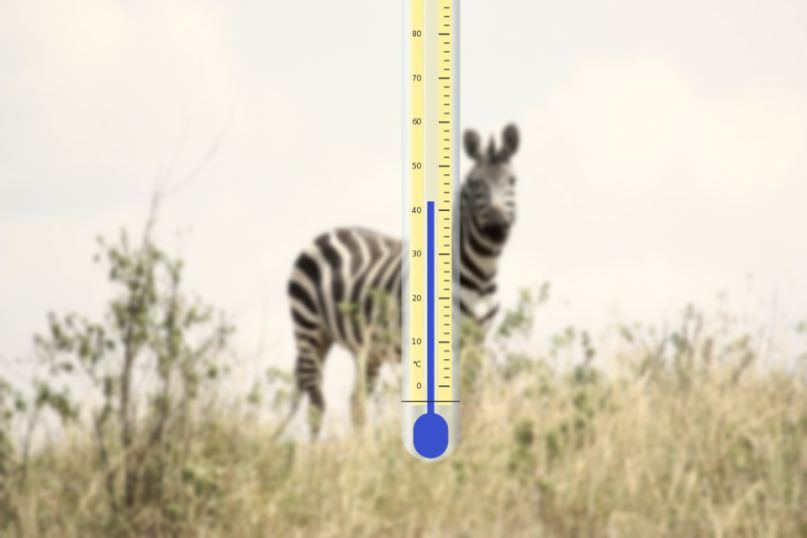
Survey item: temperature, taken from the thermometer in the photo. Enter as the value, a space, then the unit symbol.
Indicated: 42 °C
